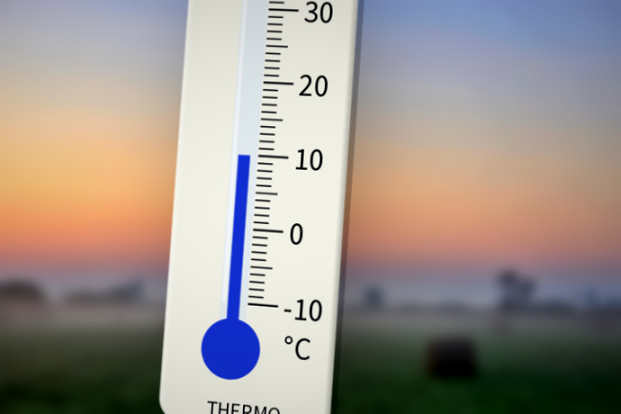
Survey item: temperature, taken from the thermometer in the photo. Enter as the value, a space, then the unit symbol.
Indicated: 10 °C
